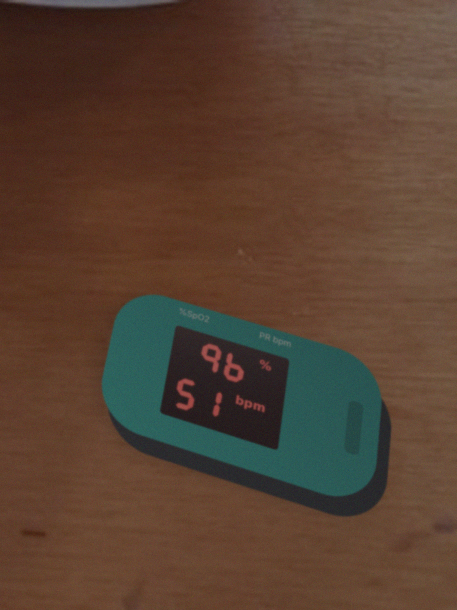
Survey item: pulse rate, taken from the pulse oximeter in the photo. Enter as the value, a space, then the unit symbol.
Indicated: 51 bpm
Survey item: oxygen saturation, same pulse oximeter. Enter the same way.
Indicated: 96 %
